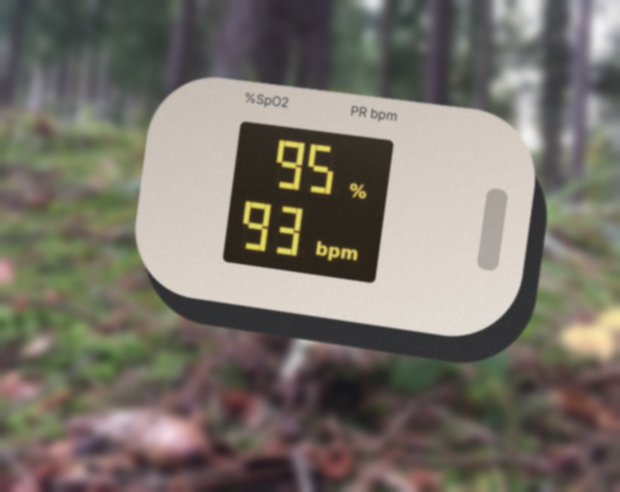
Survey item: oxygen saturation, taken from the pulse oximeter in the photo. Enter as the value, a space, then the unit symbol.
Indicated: 95 %
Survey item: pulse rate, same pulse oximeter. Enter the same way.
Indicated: 93 bpm
